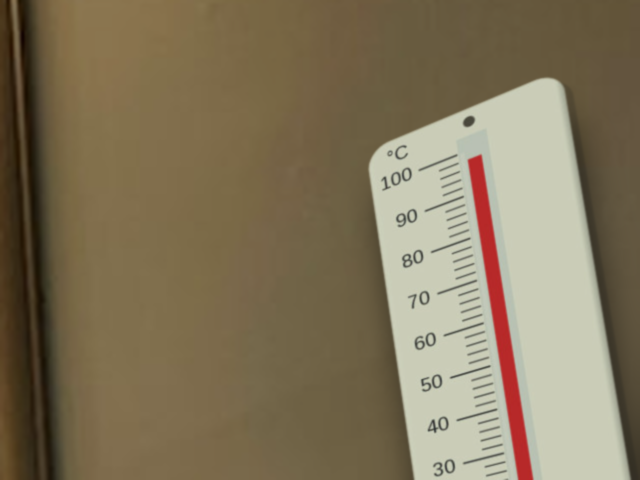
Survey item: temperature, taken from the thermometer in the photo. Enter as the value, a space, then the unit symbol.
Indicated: 98 °C
